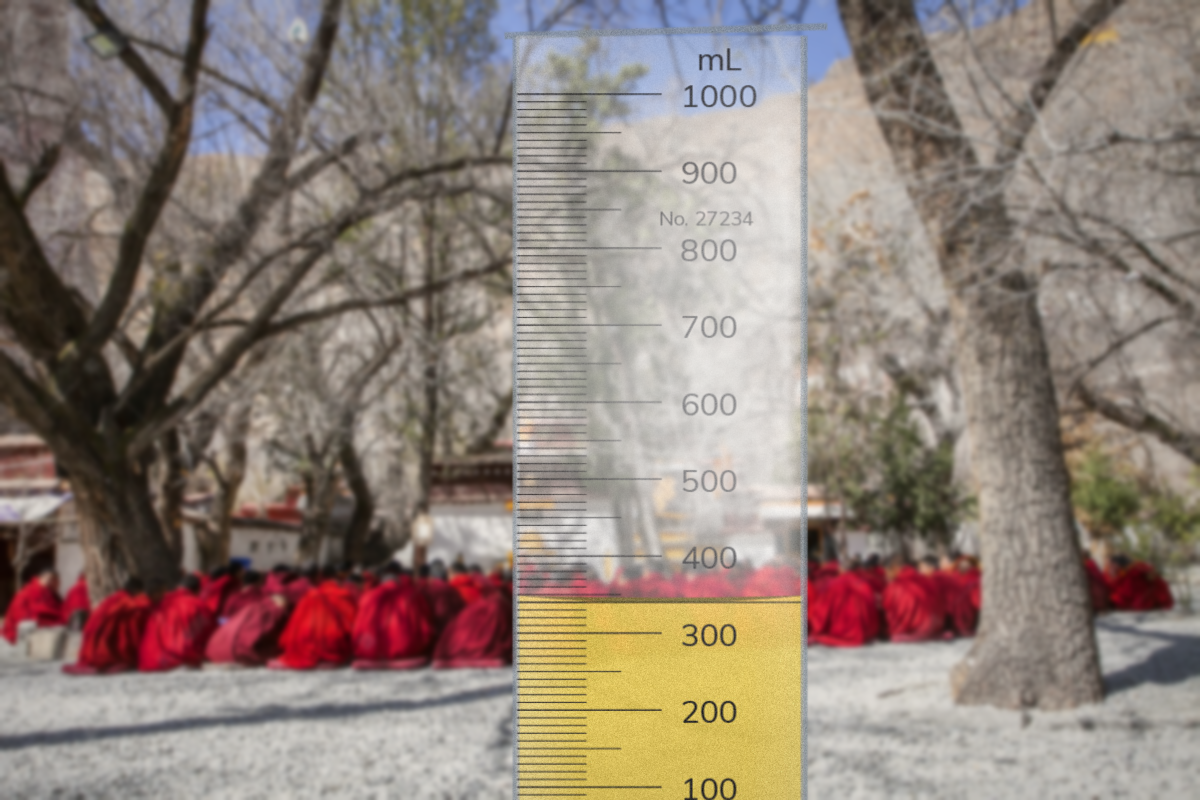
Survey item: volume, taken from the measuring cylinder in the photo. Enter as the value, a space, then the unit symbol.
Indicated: 340 mL
